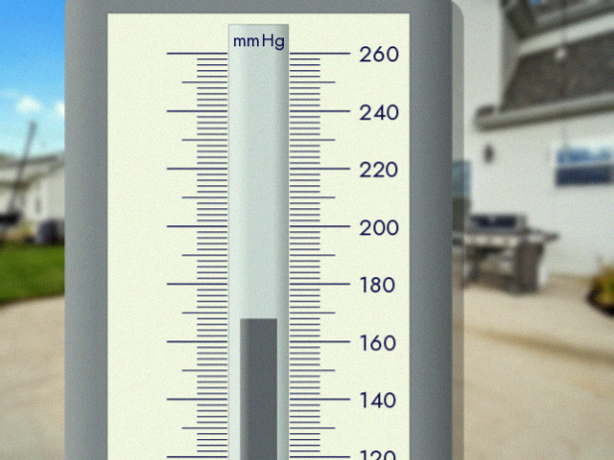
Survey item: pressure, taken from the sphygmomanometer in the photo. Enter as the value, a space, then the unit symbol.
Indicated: 168 mmHg
